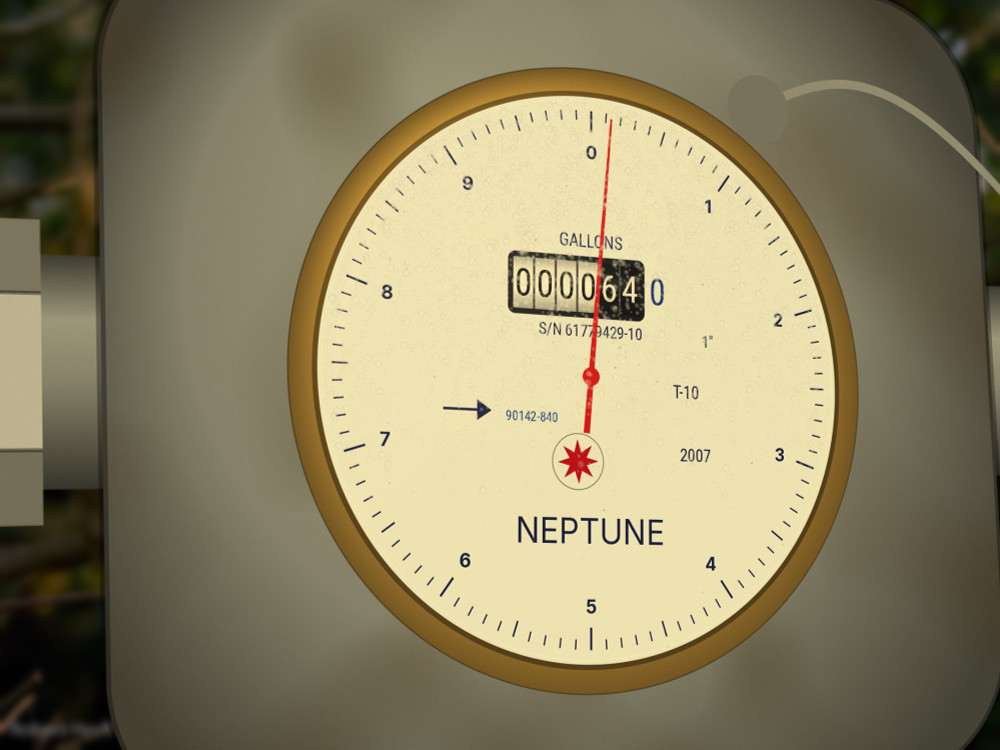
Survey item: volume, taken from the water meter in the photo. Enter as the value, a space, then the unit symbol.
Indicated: 640.1 gal
